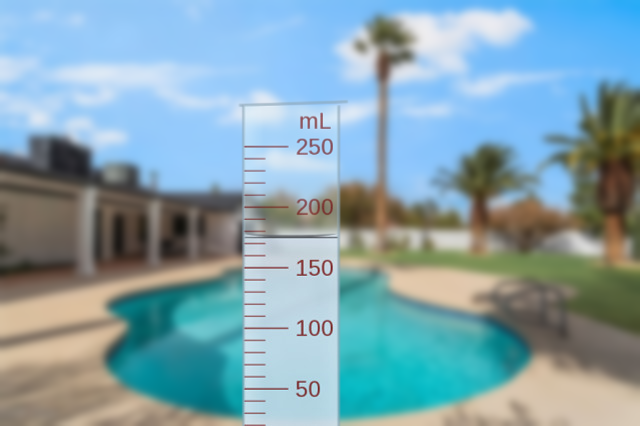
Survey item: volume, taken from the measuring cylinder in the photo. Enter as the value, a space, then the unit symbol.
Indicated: 175 mL
